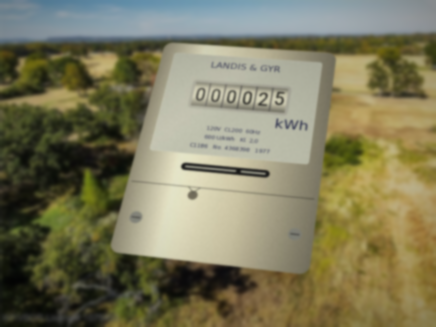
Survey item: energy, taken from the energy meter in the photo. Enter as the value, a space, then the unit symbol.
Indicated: 25 kWh
